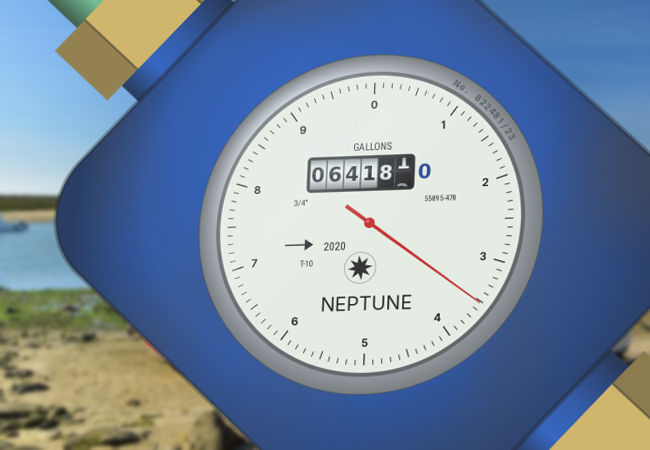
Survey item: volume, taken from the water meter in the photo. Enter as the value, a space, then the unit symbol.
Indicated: 641813.5 gal
